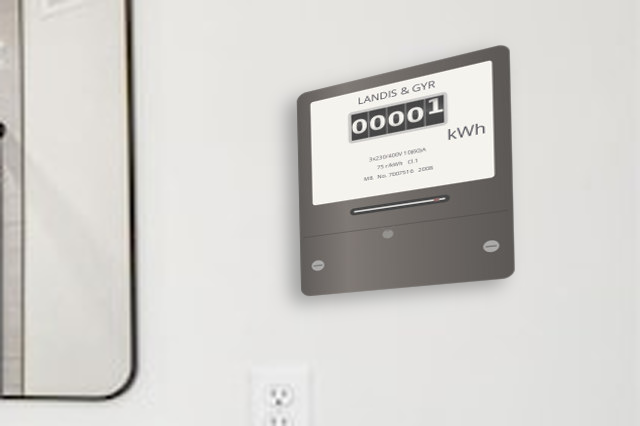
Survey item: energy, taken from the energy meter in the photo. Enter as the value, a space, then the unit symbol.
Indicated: 1 kWh
